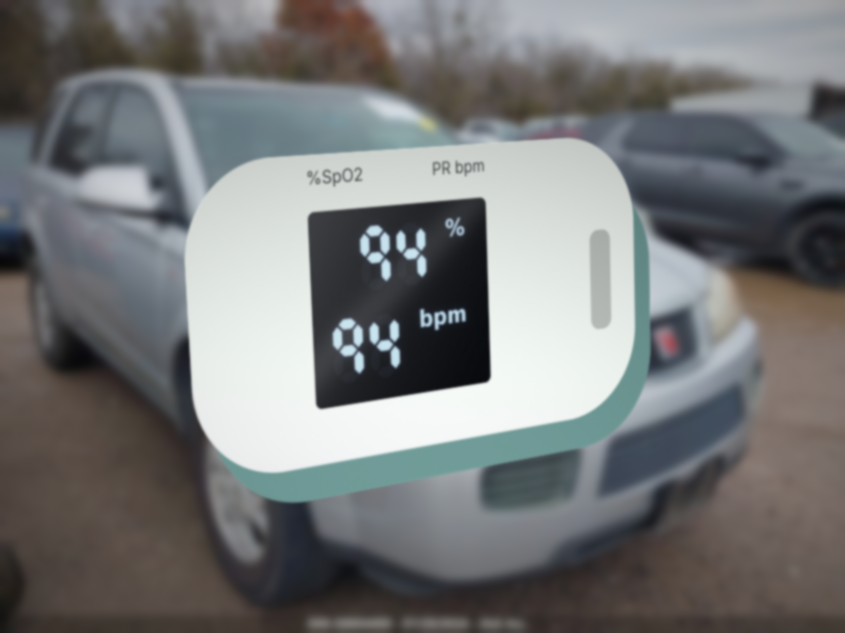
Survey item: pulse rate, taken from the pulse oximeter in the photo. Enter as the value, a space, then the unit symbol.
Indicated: 94 bpm
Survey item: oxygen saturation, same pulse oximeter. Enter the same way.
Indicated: 94 %
